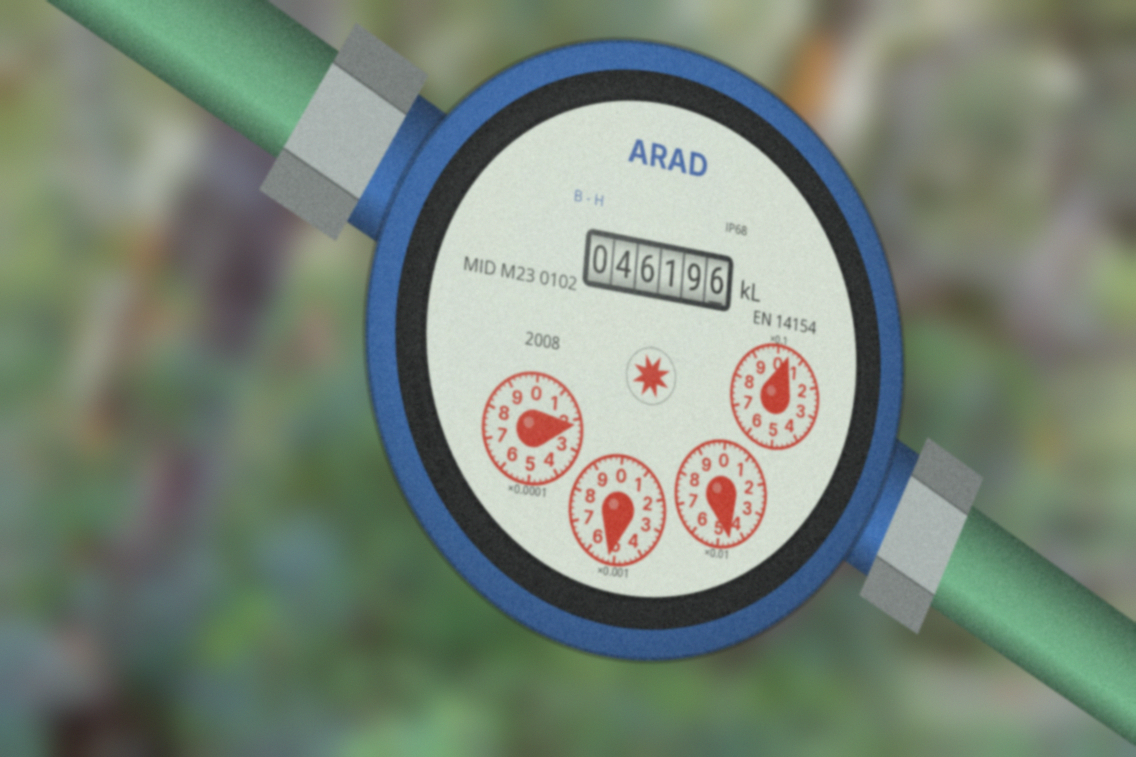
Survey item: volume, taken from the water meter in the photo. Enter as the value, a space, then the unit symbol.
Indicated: 46196.0452 kL
